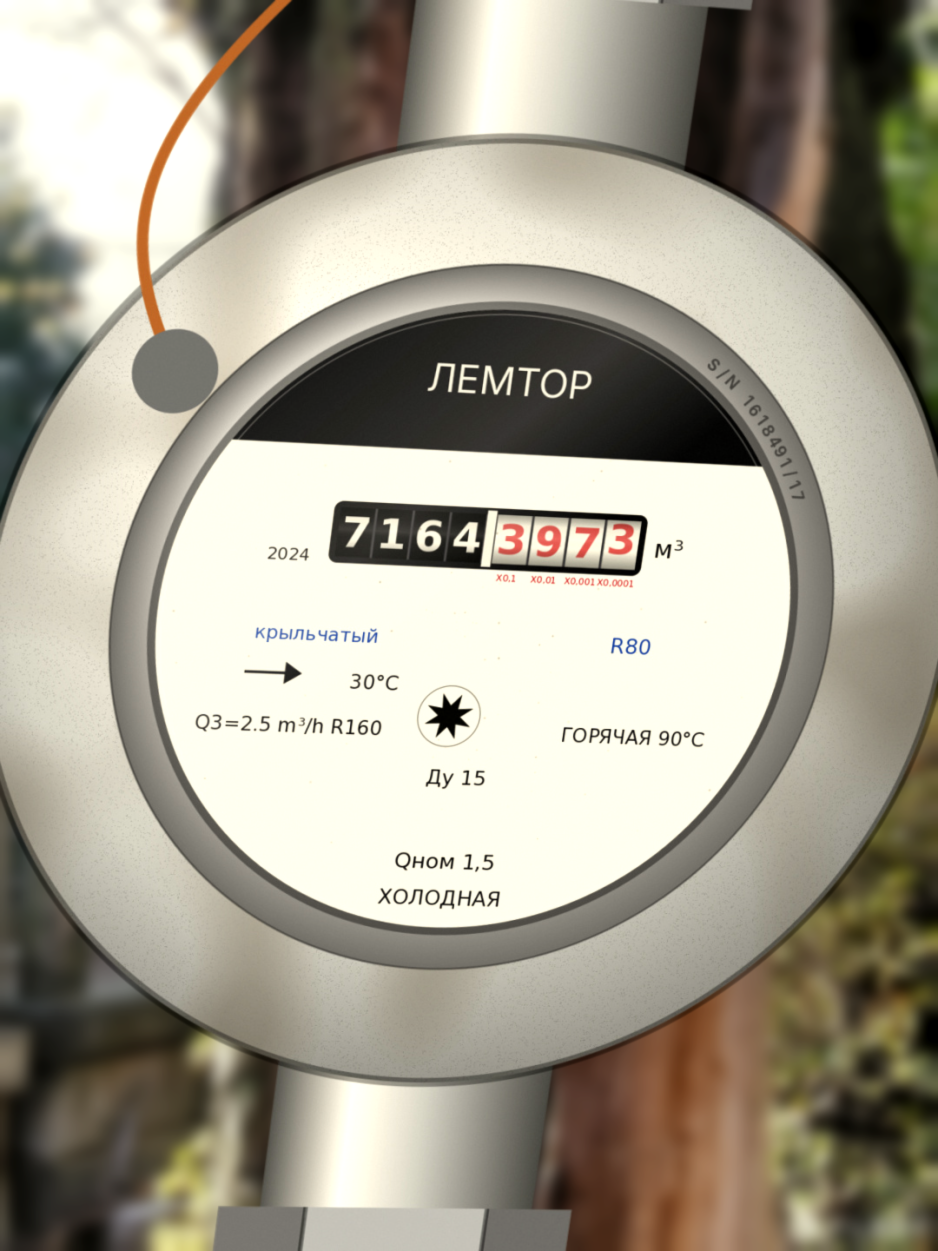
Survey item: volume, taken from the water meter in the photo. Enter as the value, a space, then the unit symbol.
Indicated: 7164.3973 m³
